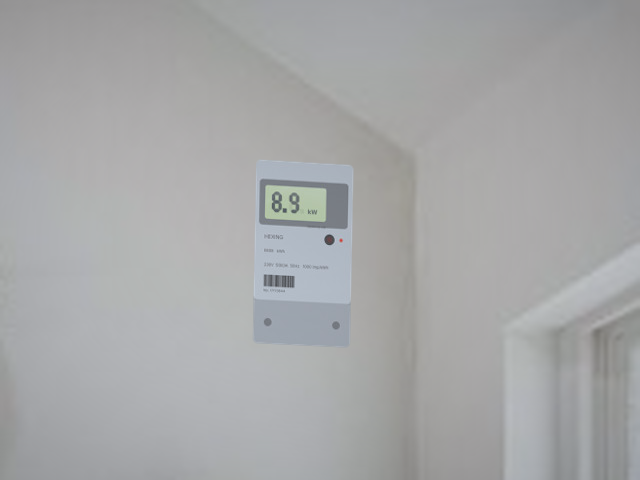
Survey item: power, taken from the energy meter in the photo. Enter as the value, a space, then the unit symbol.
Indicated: 8.9 kW
